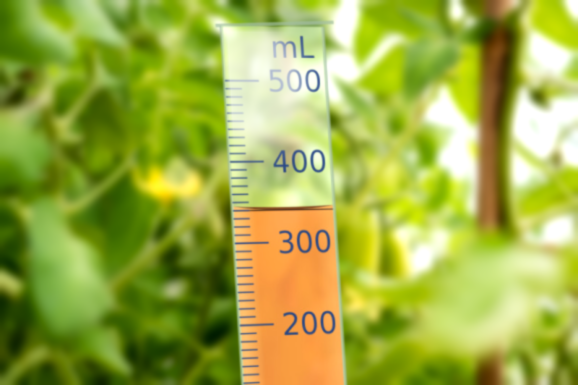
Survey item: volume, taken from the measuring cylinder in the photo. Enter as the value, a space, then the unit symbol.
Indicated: 340 mL
